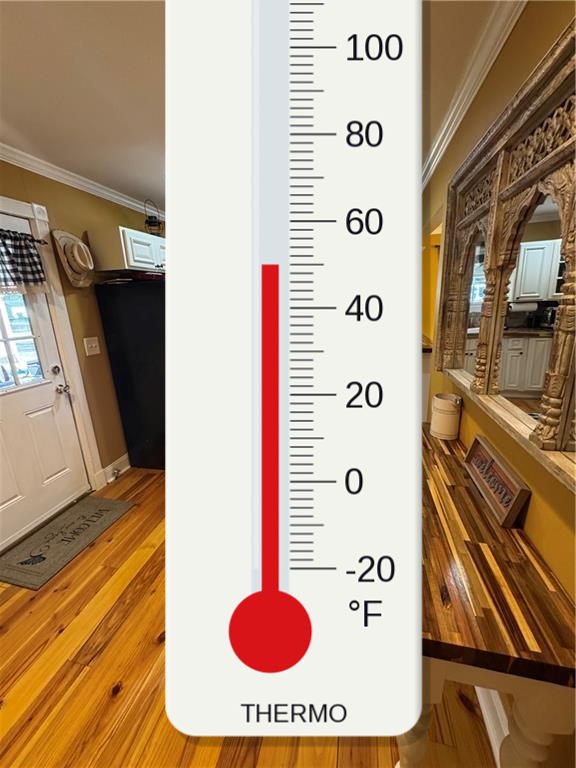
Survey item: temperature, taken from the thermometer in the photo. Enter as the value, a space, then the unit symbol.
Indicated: 50 °F
